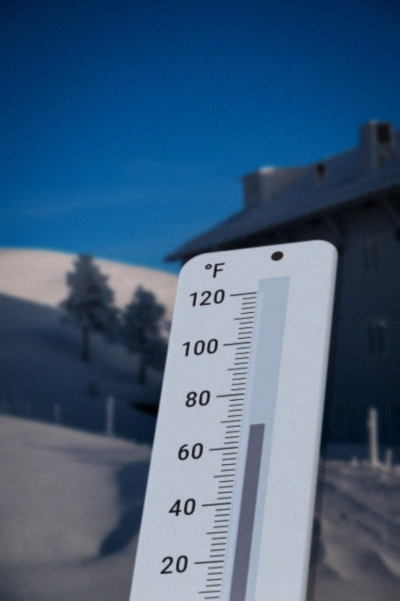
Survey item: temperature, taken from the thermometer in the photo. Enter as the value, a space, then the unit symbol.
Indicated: 68 °F
